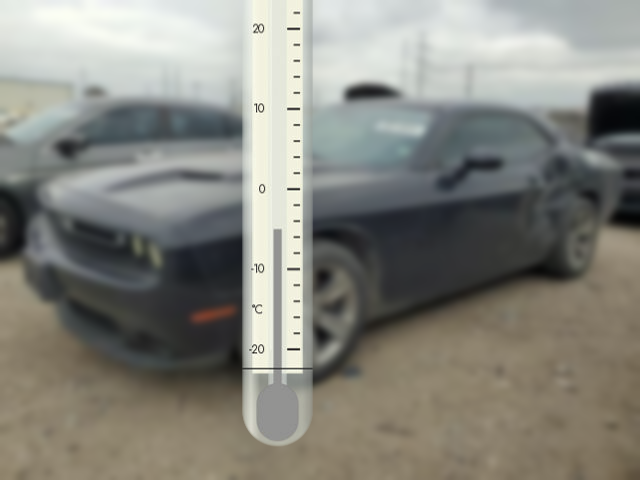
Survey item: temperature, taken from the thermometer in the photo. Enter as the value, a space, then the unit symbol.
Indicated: -5 °C
